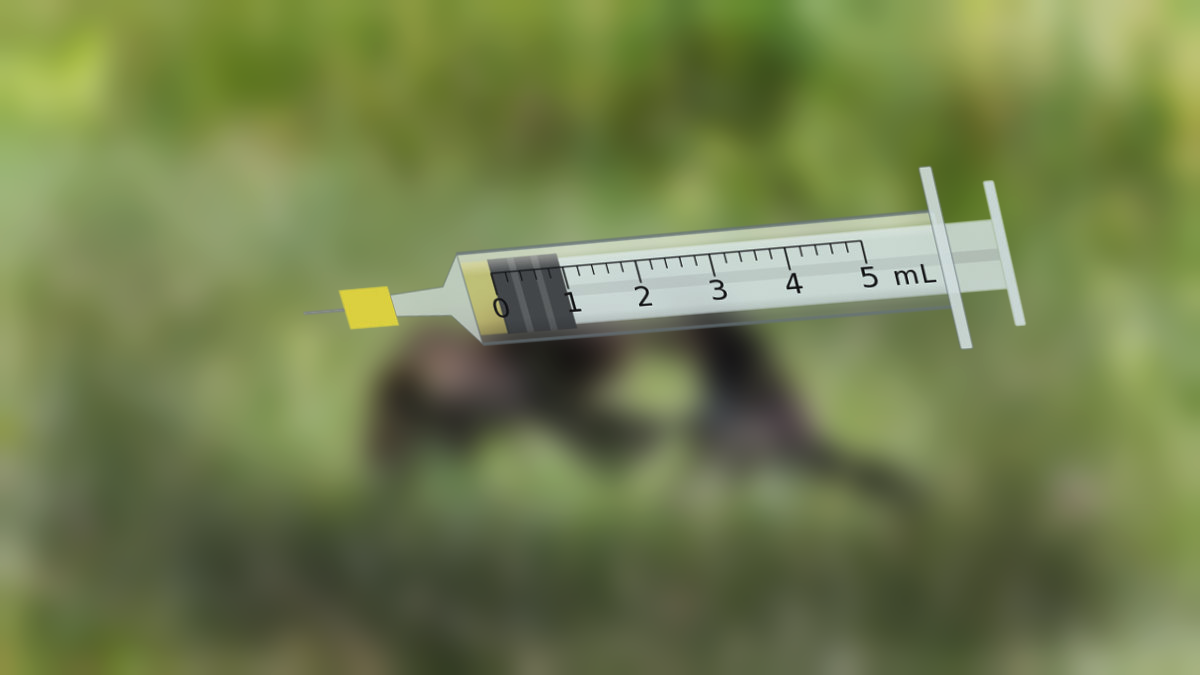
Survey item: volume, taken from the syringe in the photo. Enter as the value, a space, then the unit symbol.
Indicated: 0 mL
